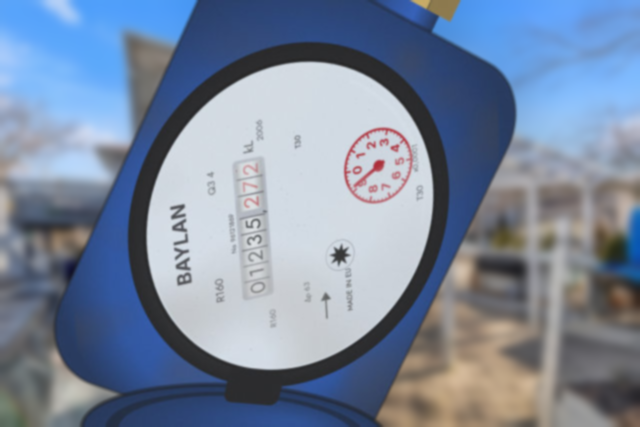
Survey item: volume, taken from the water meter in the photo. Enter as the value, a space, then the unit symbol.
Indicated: 1235.2719 kL
